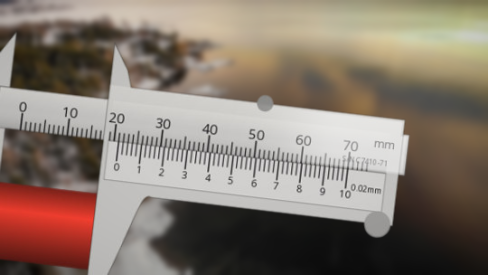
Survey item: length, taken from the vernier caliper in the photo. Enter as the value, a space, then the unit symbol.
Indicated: 21.0 mm
